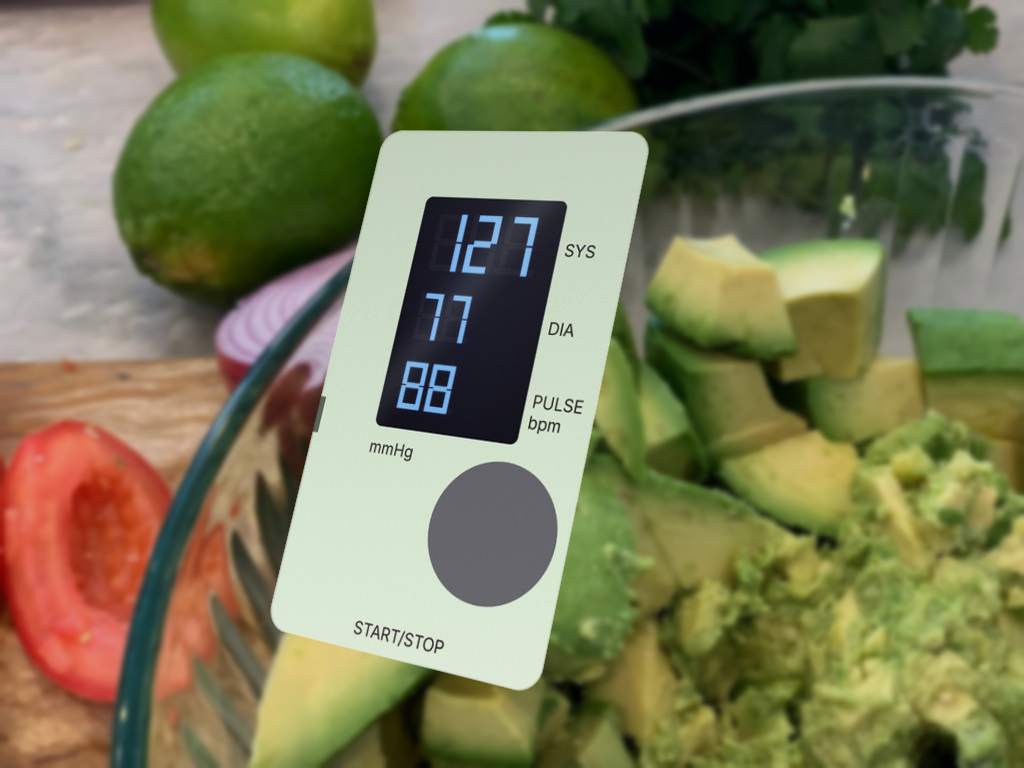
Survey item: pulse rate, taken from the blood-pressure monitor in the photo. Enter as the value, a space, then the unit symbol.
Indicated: 88 bpm
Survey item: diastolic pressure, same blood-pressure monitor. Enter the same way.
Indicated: 77 mmHg
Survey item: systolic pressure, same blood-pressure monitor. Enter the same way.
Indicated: 127 mmHg
